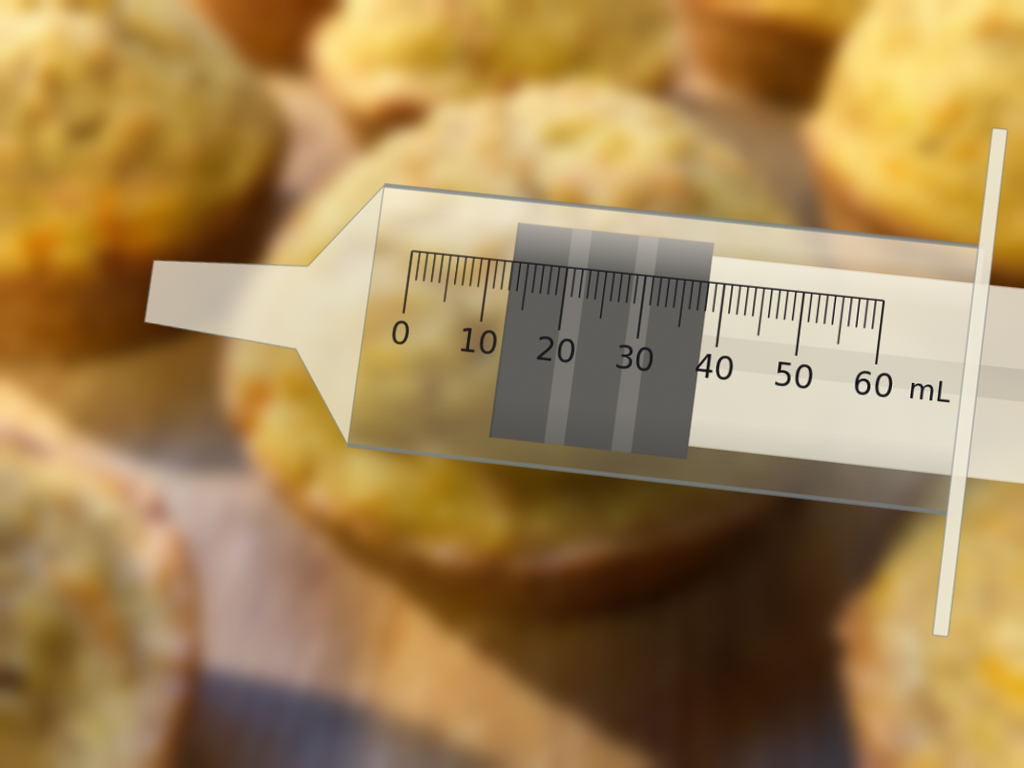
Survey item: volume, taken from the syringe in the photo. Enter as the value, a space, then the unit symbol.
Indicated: 13 mL
